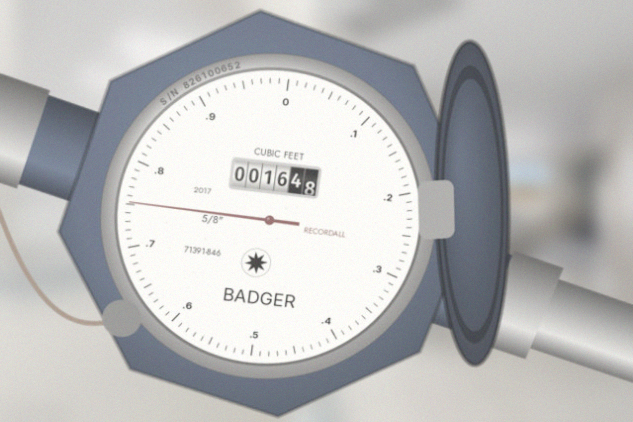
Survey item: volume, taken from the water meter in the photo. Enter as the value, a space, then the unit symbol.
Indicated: 1647.75 ft³
